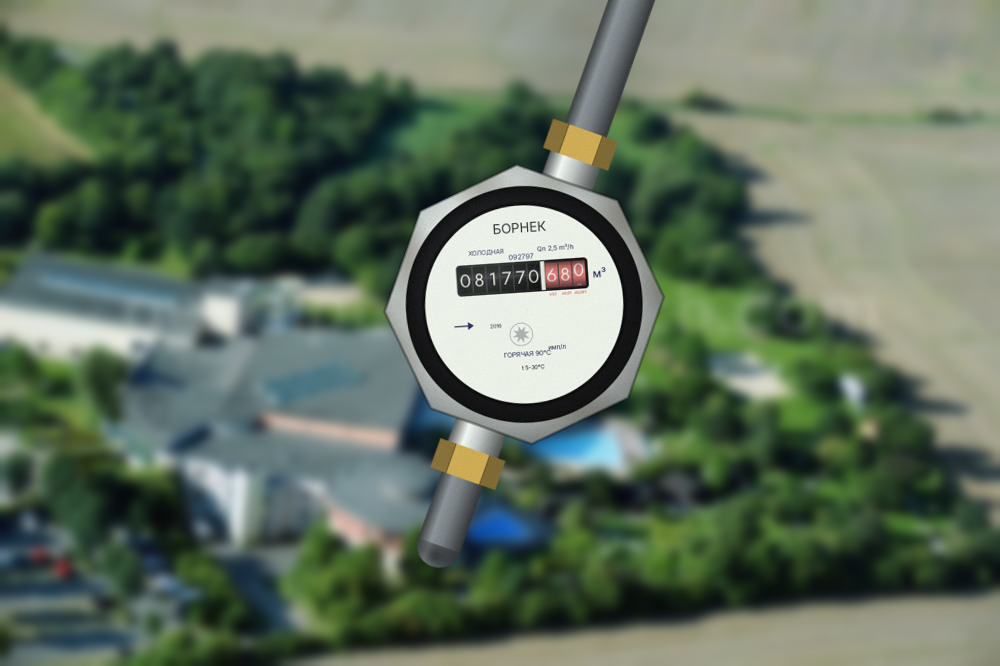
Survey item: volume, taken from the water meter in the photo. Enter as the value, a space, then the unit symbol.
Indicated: 81770.680 m³
